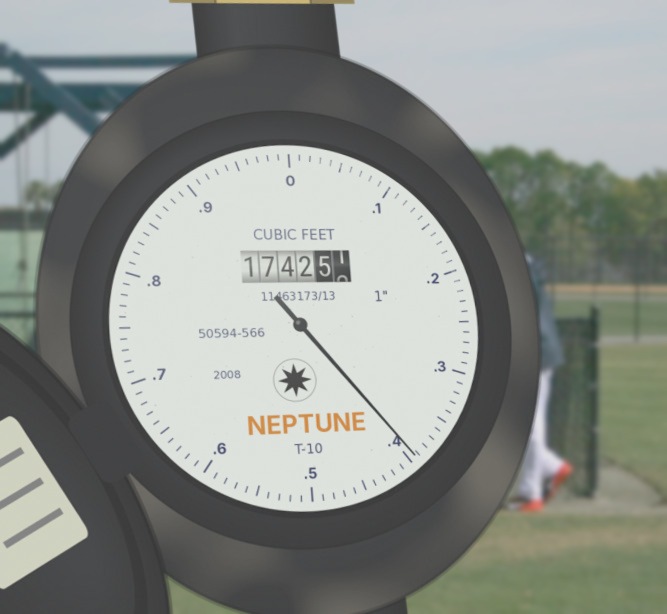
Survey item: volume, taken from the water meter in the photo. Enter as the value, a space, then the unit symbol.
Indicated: 174251.39 ft³
